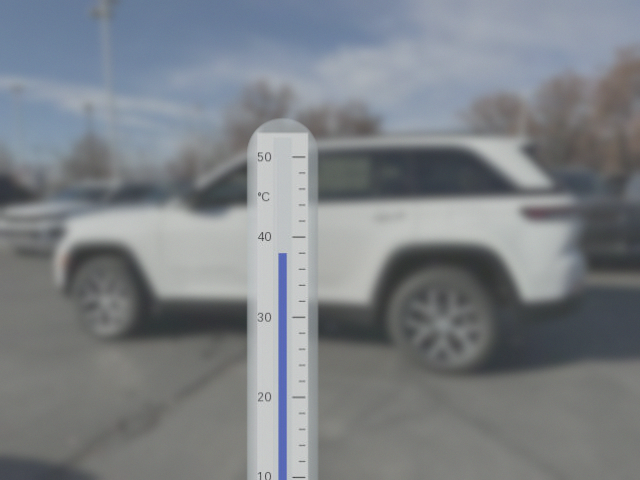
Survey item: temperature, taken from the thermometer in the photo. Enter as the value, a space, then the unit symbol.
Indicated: 38 °C
